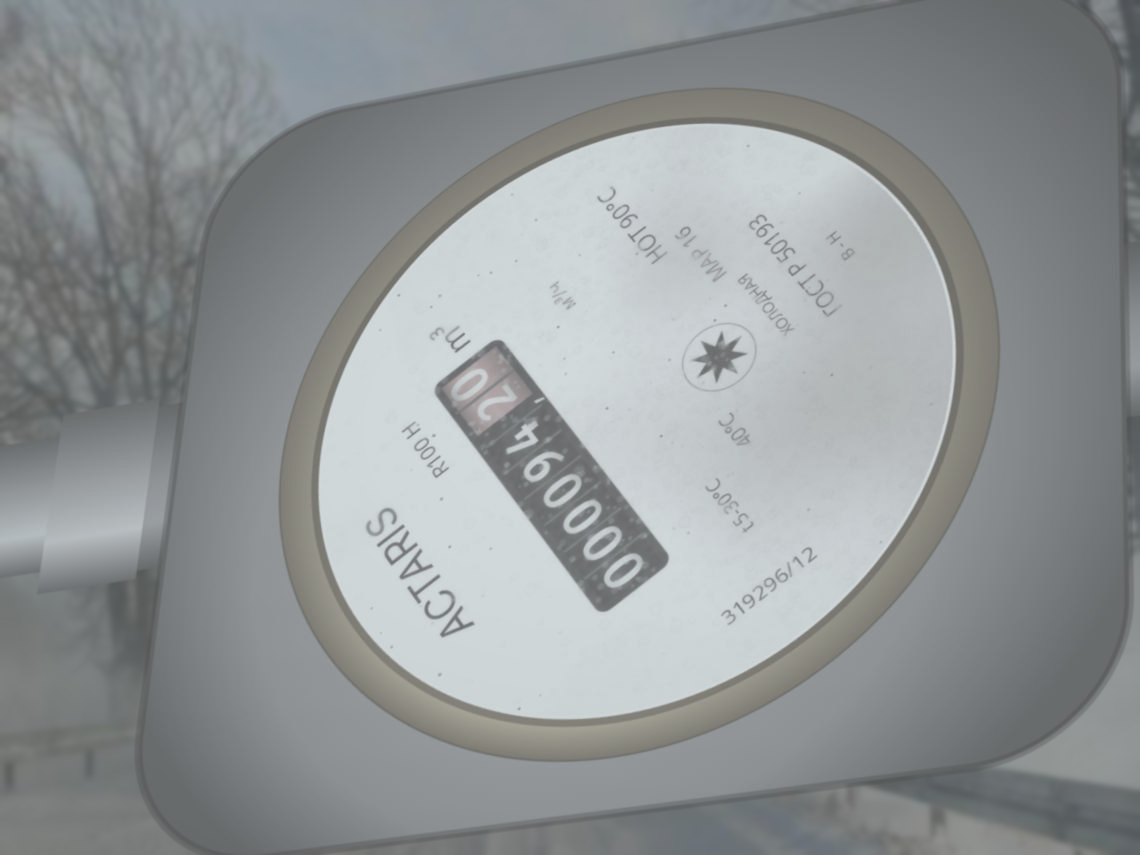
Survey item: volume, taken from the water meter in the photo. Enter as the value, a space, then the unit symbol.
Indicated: 94.20 m³
